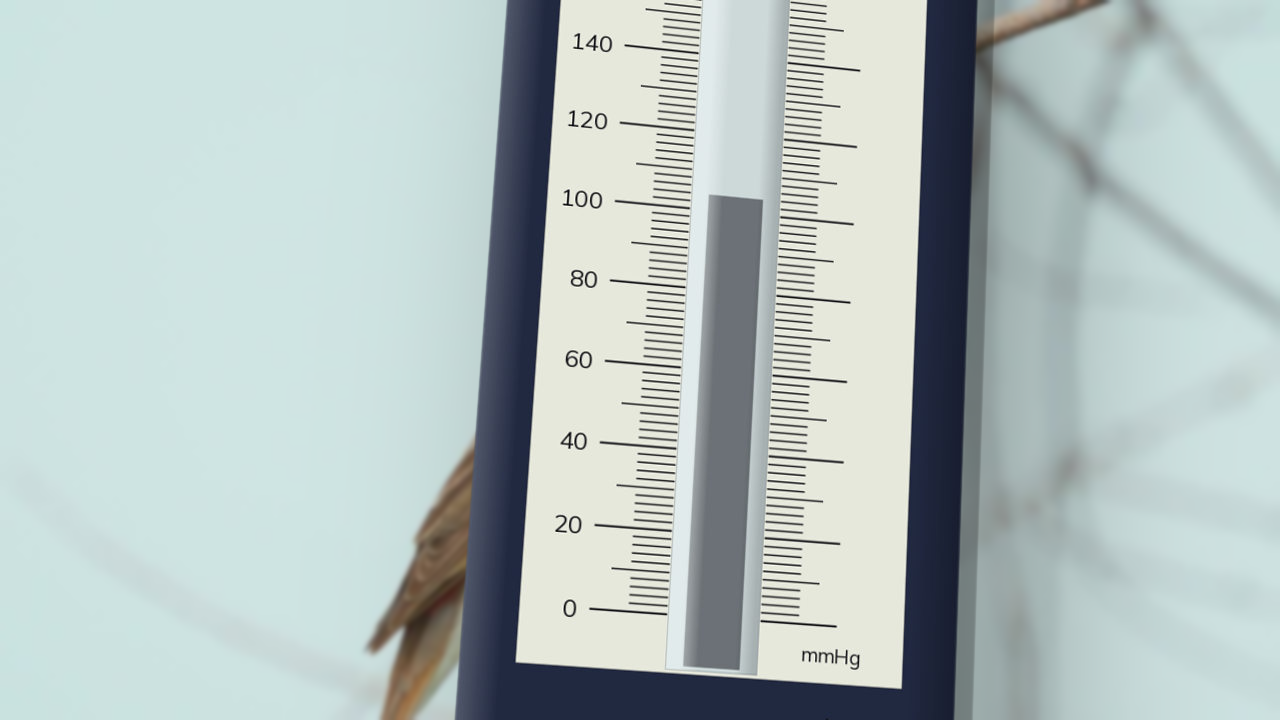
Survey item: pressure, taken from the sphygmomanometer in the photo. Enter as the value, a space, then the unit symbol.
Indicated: 104 mmHg
